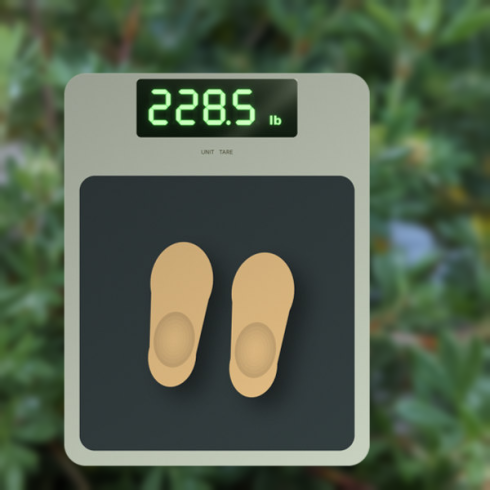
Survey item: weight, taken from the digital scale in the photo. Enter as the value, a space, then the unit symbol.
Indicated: 228.5 lb
